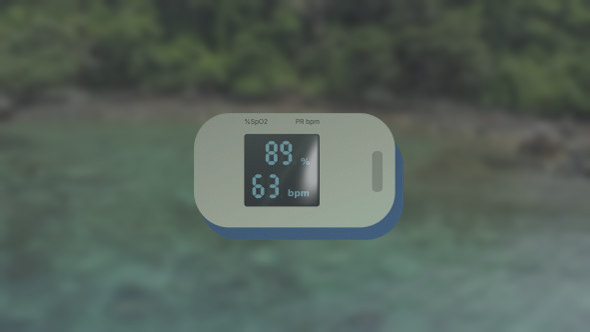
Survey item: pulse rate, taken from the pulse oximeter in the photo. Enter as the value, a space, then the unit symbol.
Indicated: 63 bpm
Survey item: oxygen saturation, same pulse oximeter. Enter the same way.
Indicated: 89 %
